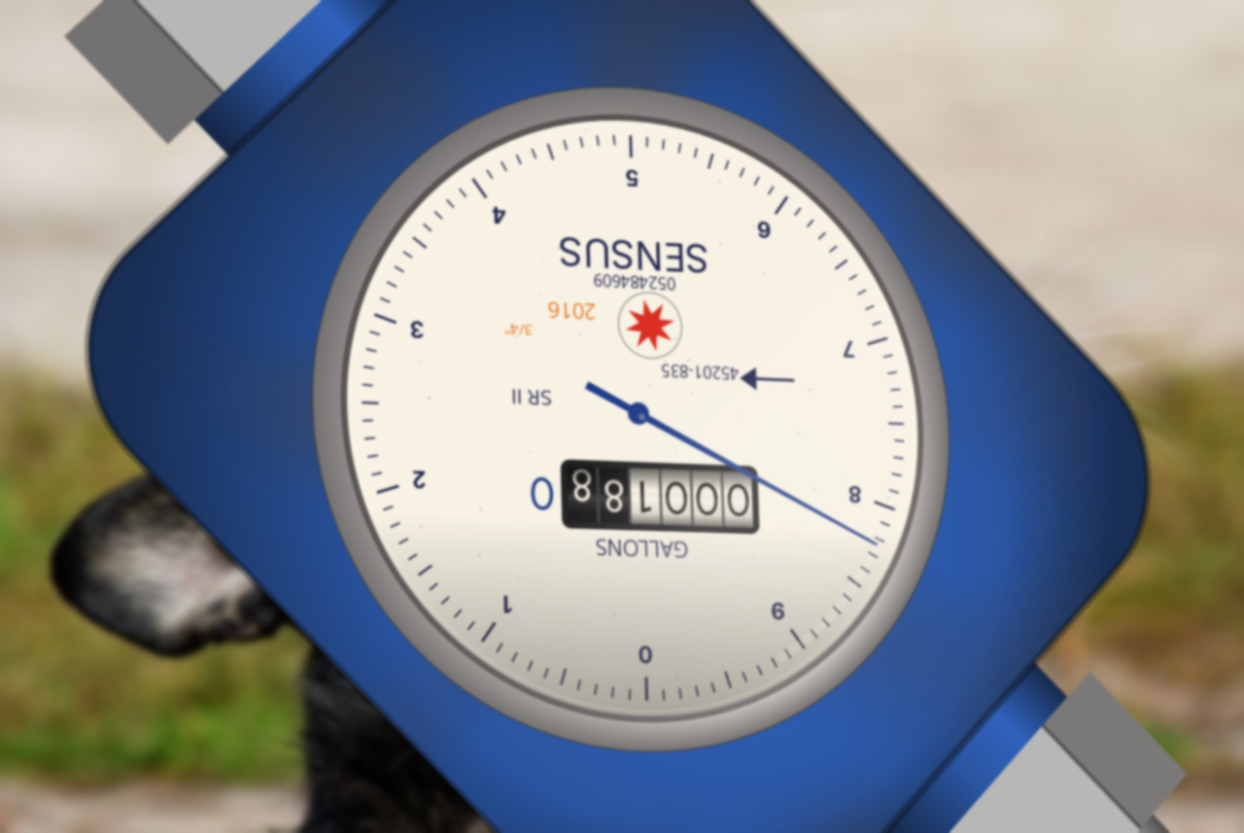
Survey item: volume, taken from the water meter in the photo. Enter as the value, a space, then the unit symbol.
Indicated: 1878.2 gal
